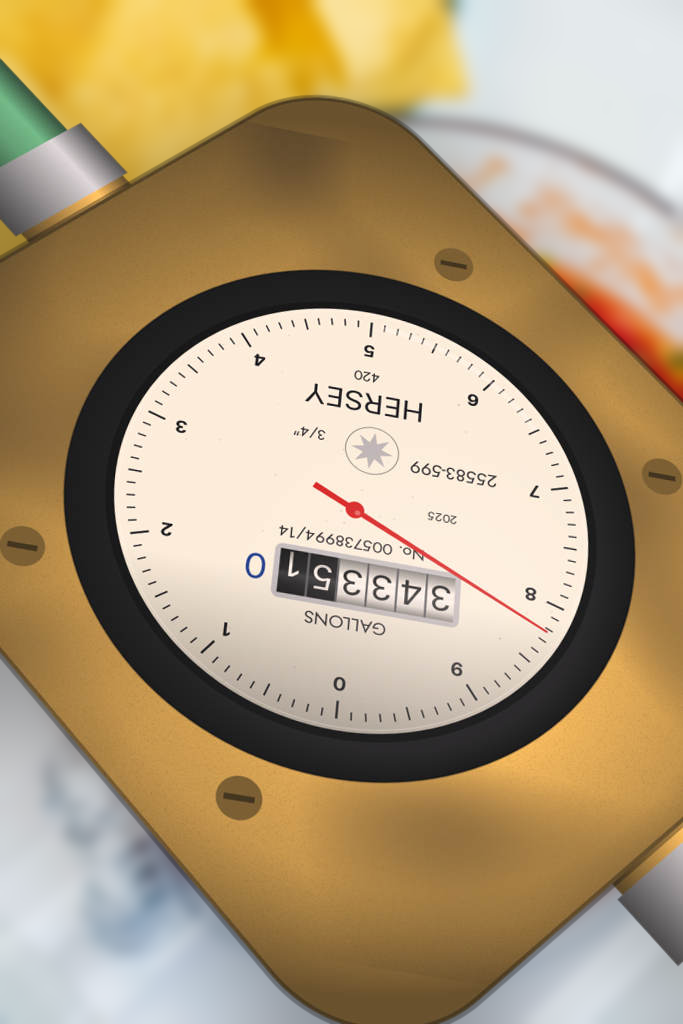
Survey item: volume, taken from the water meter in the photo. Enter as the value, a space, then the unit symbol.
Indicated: 3433508.2 gal
